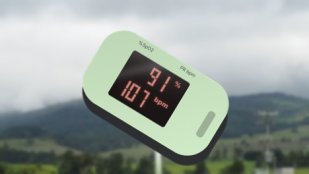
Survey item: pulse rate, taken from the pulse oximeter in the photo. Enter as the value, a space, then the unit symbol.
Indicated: 107 bpm
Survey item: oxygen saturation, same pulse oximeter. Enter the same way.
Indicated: 91 %
